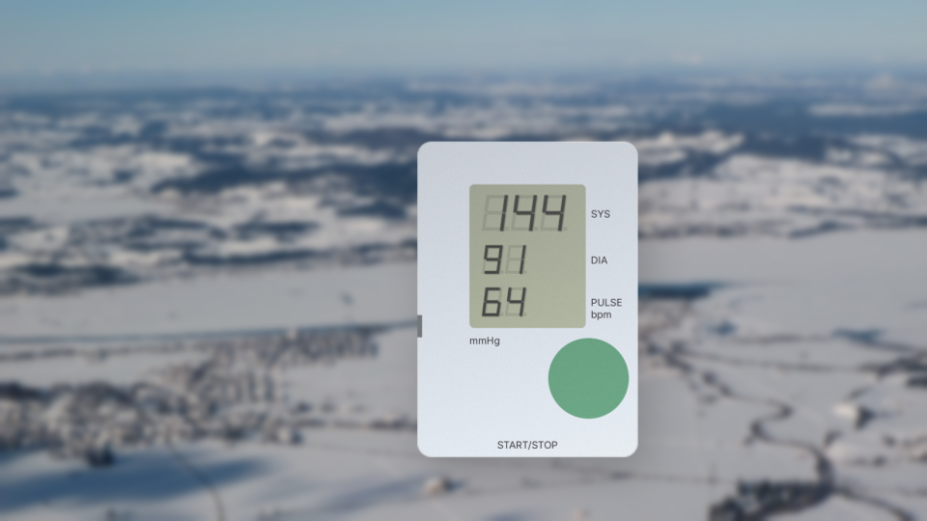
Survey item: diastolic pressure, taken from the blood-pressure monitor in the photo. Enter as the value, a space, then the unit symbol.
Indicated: 91 mmHg
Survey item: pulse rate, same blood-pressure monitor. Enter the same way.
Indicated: 64 bpm
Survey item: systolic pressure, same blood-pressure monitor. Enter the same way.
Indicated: 144 mmHg
